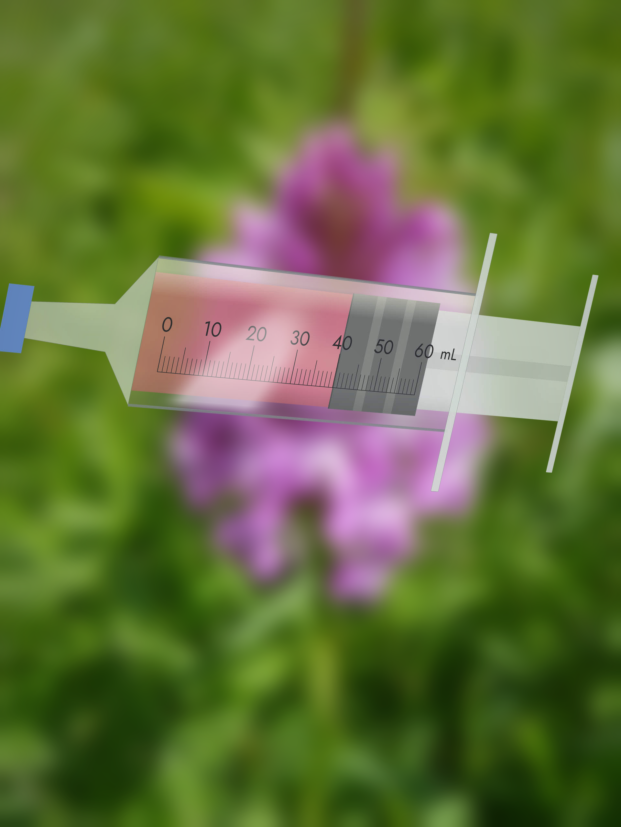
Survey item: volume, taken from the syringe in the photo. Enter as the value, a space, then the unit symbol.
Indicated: 40 mL
